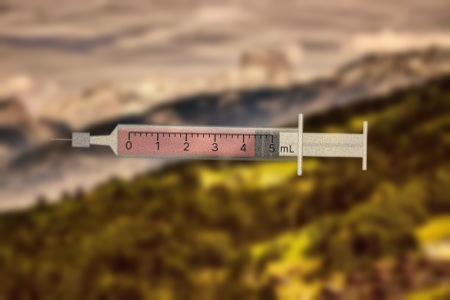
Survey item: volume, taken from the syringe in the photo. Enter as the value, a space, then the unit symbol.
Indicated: 4.4 mL
